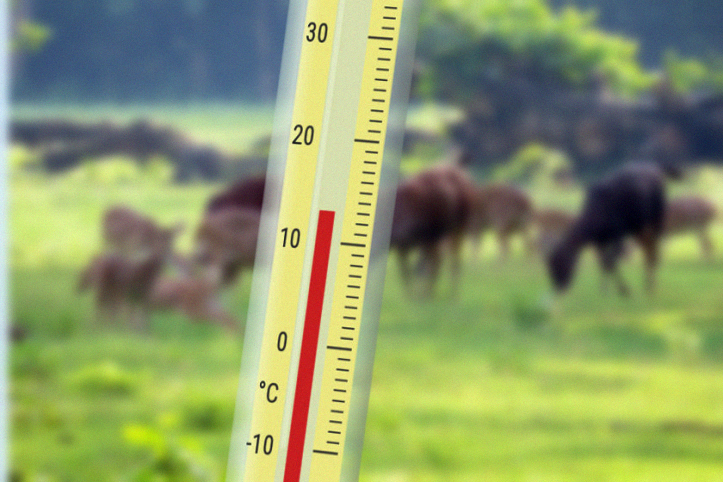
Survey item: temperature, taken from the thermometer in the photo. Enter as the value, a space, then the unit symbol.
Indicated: 13 °C
